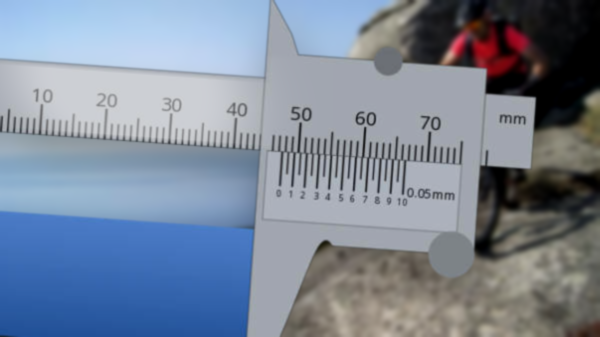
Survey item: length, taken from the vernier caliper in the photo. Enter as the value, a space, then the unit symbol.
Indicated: 47.5 mm
